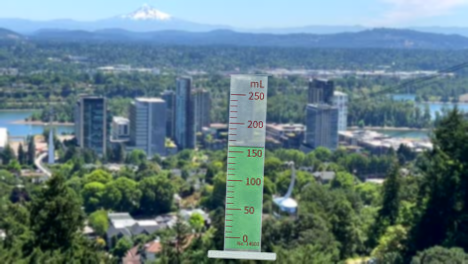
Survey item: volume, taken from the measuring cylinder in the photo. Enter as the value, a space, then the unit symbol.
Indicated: 160 mL
